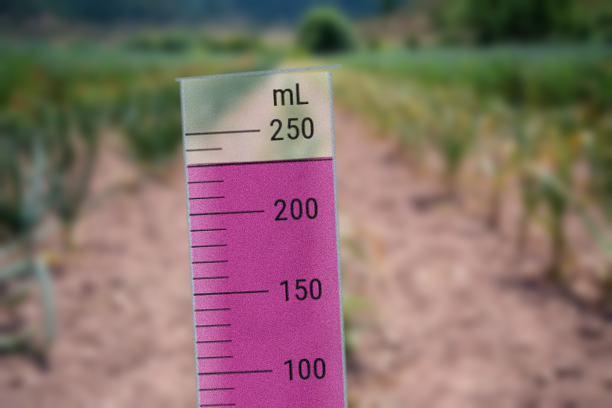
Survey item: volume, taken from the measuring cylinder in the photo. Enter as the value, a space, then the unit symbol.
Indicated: 230 mL
